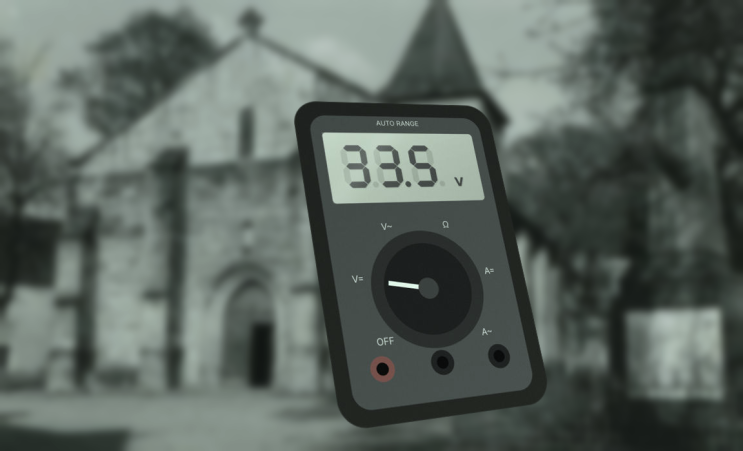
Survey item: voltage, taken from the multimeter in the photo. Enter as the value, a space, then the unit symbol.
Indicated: 33.5 V
